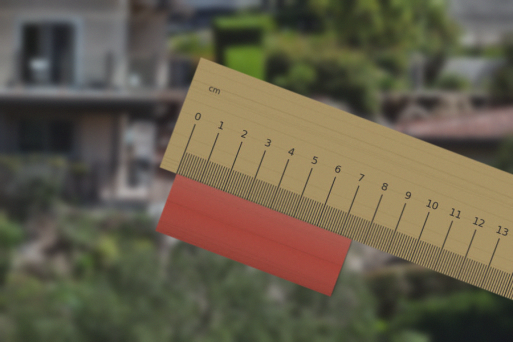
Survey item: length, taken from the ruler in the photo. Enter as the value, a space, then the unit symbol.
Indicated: 7.5 cm
